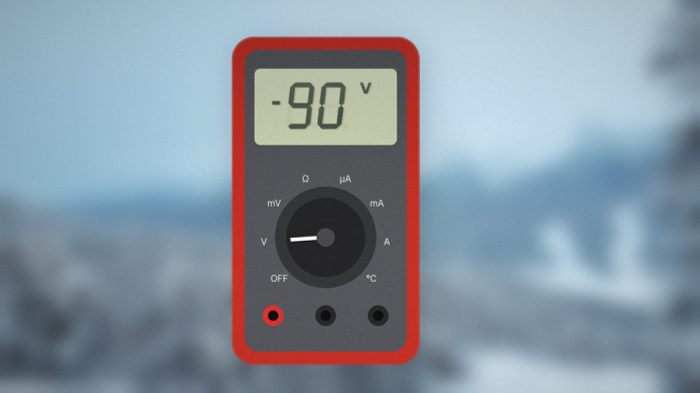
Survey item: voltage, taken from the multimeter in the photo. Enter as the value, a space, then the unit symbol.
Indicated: -90 V
